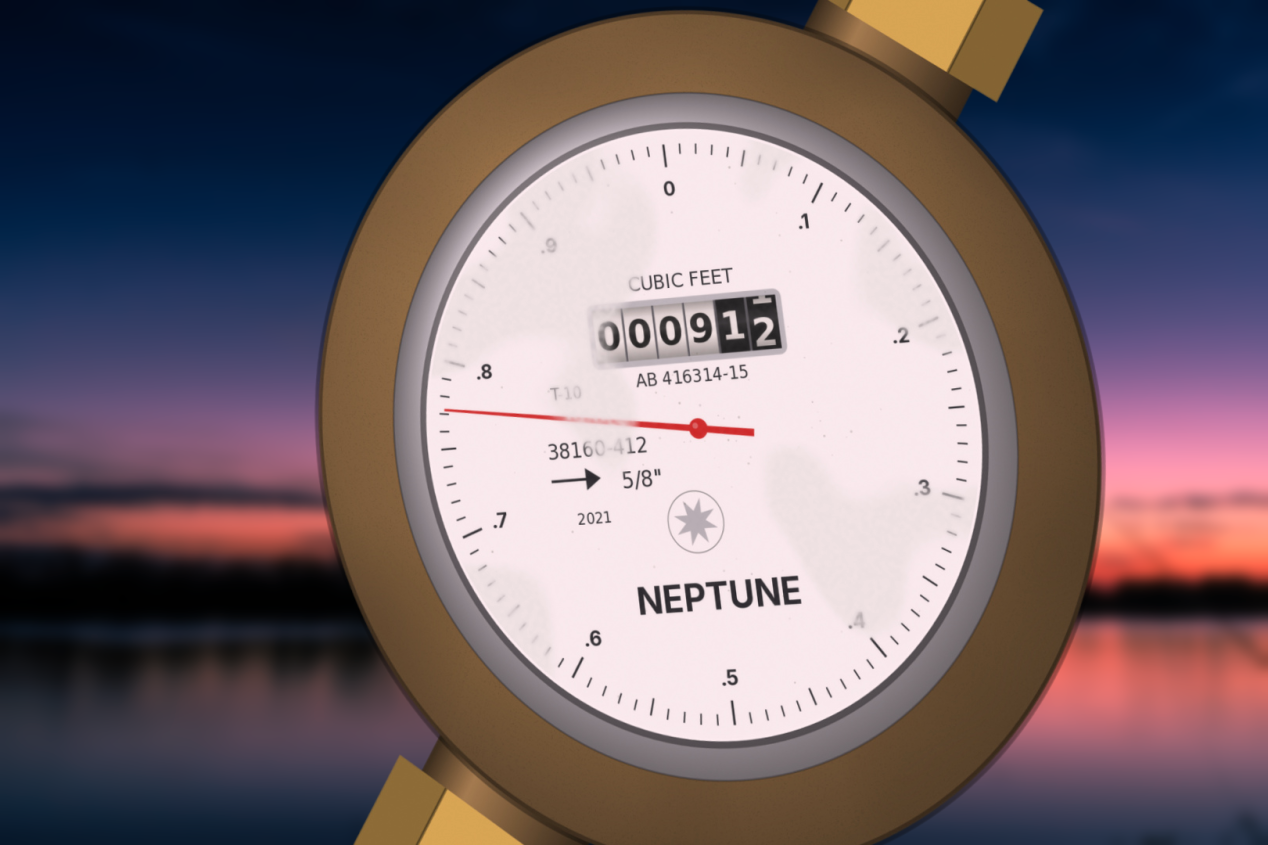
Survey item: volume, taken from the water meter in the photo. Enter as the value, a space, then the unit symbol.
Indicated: 911.77 ft³
